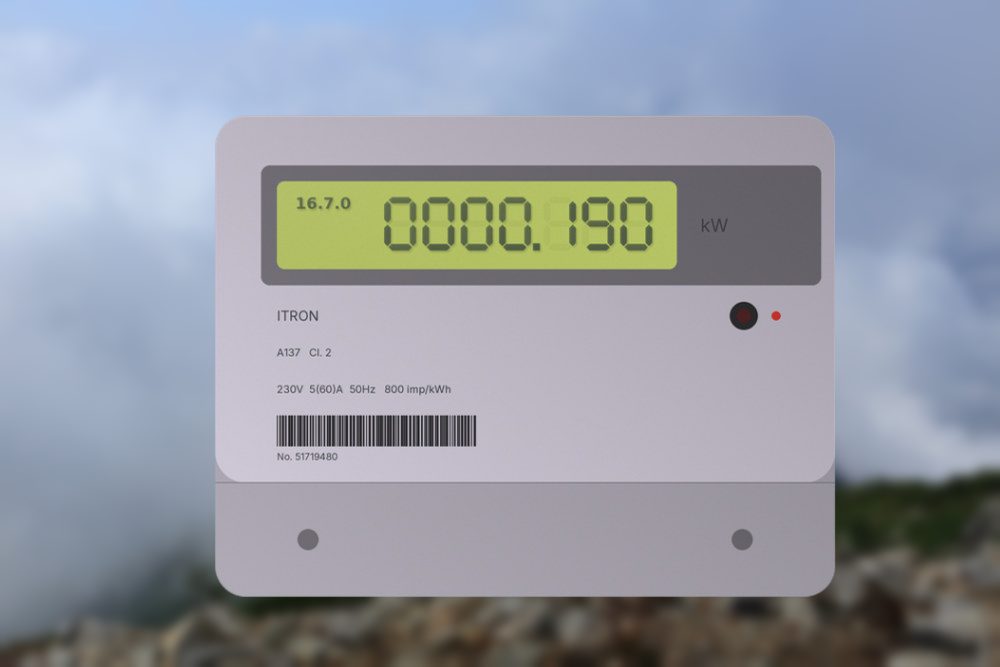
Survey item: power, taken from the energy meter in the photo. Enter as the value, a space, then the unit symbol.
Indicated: 0.190 kW
